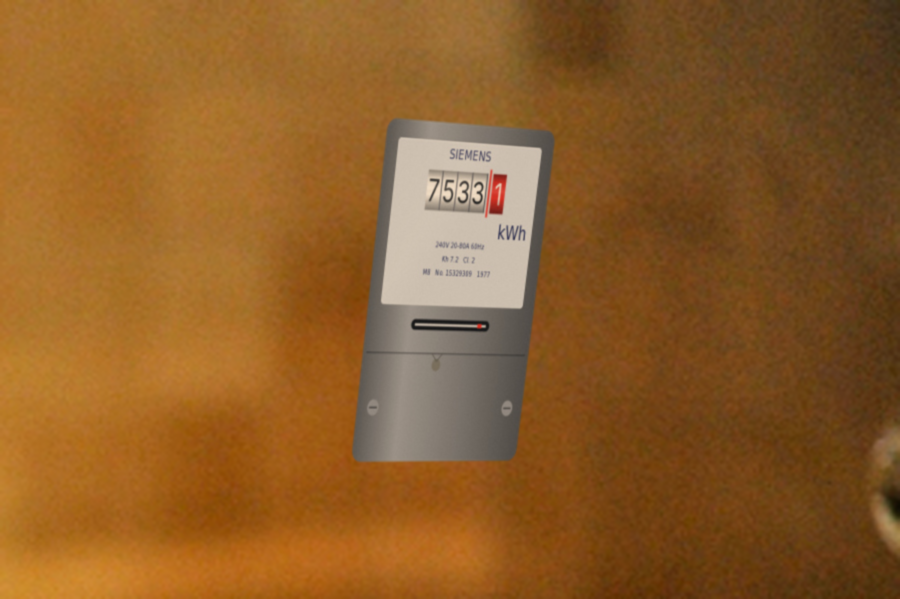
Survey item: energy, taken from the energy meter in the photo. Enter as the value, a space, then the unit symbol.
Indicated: 7533.1 kWh
